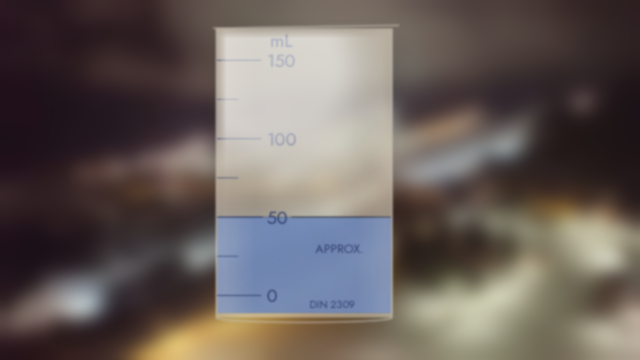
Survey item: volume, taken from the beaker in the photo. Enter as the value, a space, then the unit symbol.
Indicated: 50 mL
